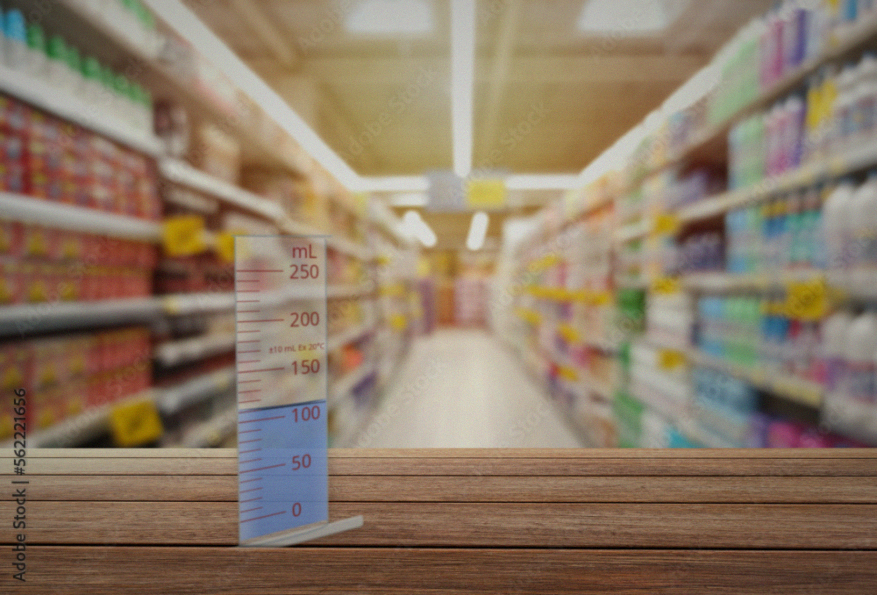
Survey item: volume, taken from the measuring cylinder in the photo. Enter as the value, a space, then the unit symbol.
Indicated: 110 mL
